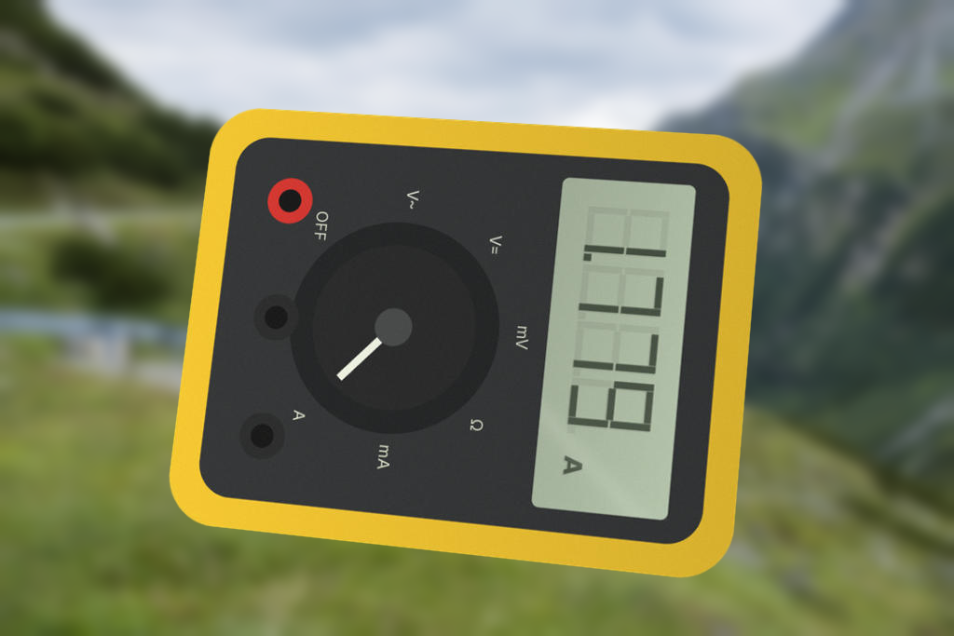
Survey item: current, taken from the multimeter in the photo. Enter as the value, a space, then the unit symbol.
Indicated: 1.779 A
